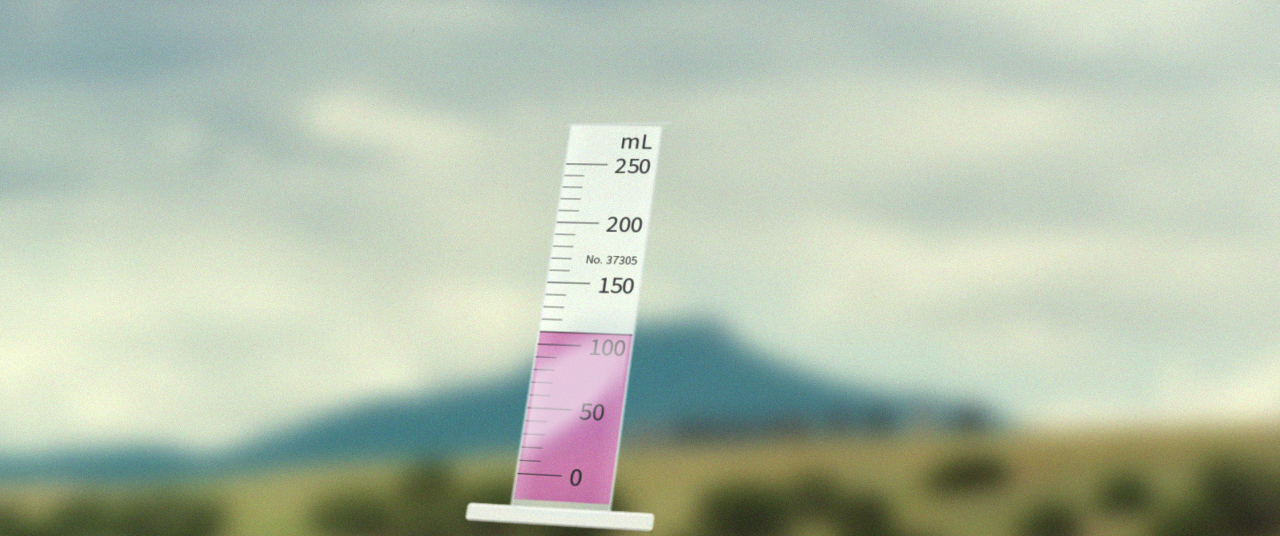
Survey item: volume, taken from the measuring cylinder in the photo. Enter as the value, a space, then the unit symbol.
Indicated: 110 mL
